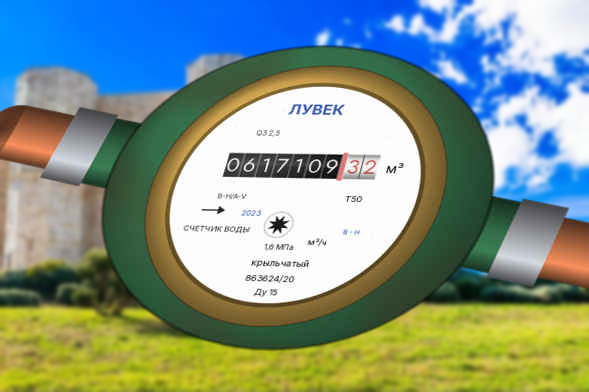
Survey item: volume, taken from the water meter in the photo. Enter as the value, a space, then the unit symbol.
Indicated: 617109.32 m³
